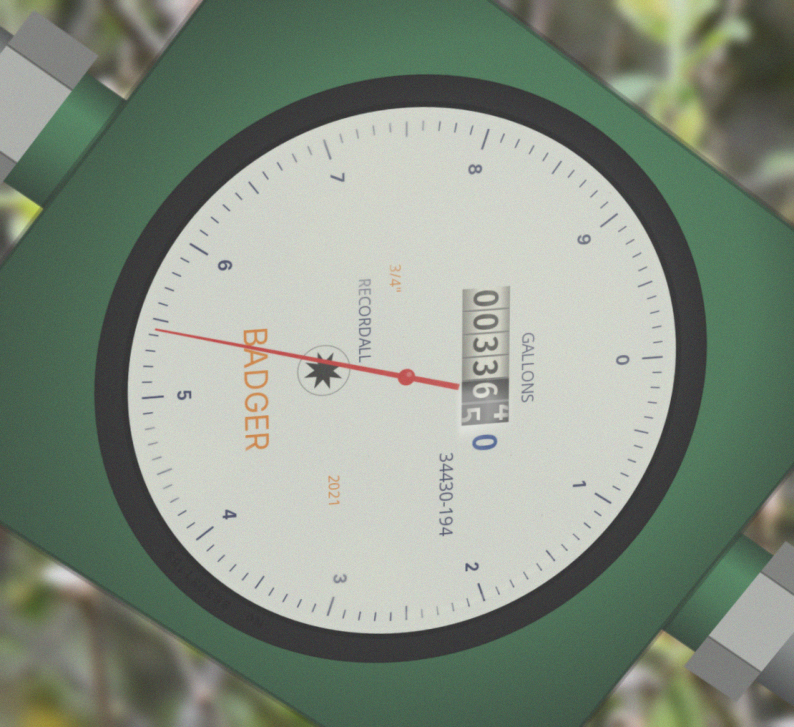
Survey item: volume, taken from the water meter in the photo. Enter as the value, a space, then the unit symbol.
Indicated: 33645.4 gal
